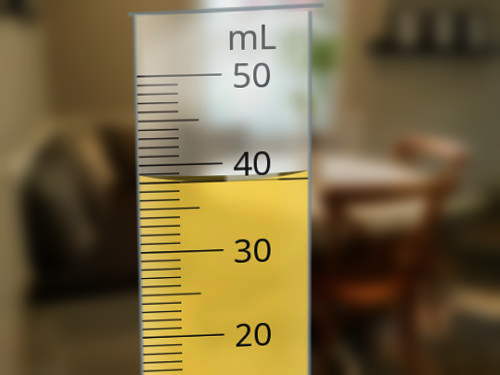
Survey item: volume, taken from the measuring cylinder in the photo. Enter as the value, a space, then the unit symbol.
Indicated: 38 mL
